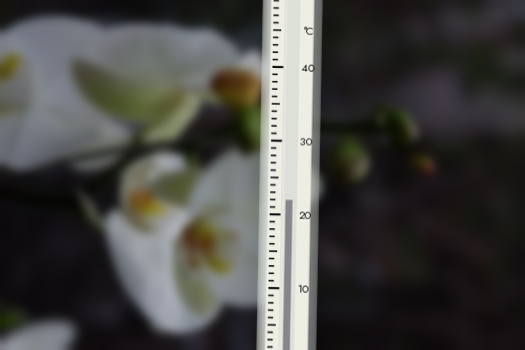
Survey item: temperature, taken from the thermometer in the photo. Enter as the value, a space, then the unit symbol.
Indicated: 22 °C
